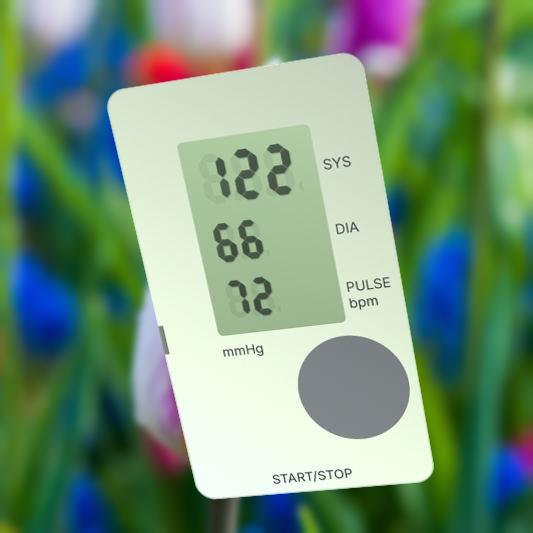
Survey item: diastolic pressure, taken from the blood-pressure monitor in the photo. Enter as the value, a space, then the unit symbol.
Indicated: 66 mmHg
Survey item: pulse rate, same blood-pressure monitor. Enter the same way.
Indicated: 72 bpm
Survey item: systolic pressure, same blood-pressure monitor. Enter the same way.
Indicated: 122 mmHg
